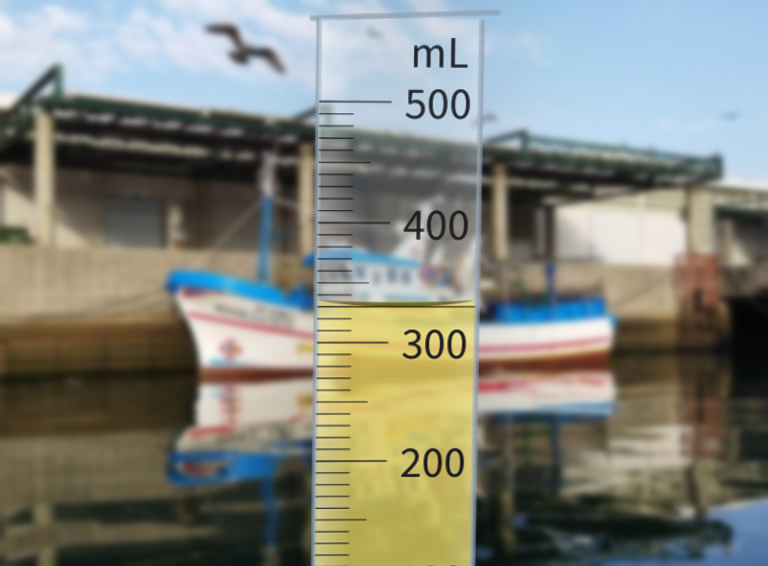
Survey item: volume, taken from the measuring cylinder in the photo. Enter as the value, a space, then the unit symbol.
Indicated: 330 mL
